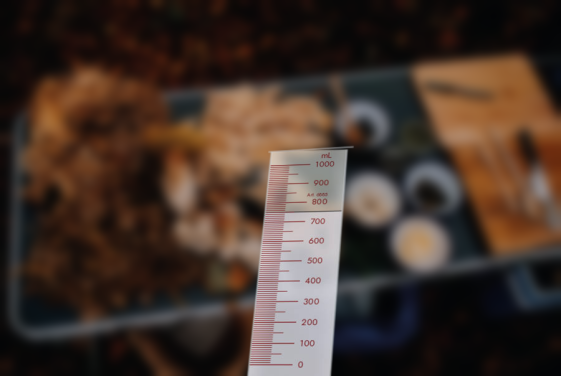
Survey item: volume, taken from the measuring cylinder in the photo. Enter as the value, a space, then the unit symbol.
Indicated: 750 mL
